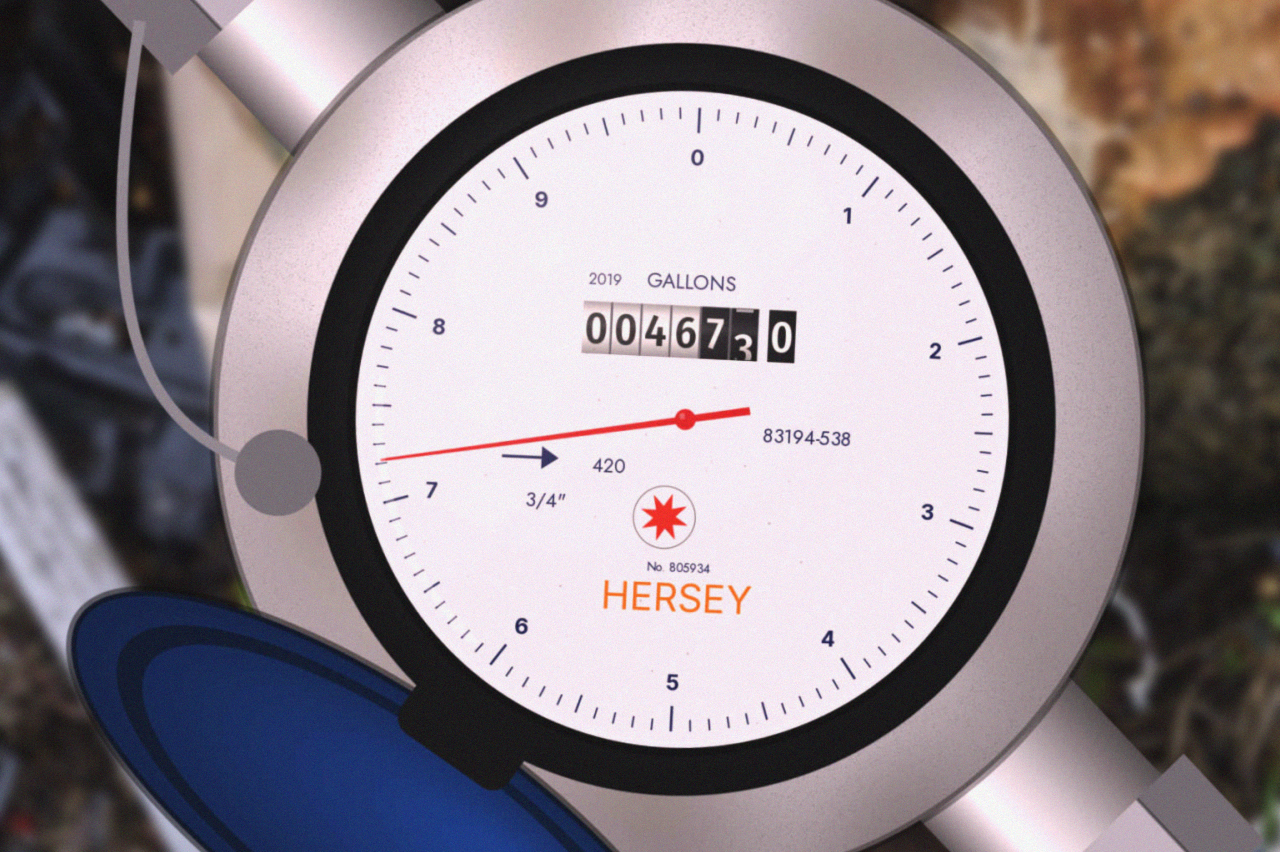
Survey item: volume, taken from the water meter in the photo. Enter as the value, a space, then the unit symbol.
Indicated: 46727.2 gal
